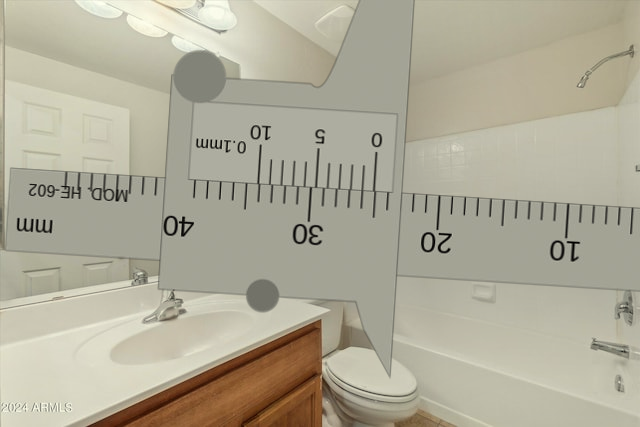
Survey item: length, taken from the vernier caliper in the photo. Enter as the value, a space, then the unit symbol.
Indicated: 25.1 mm
